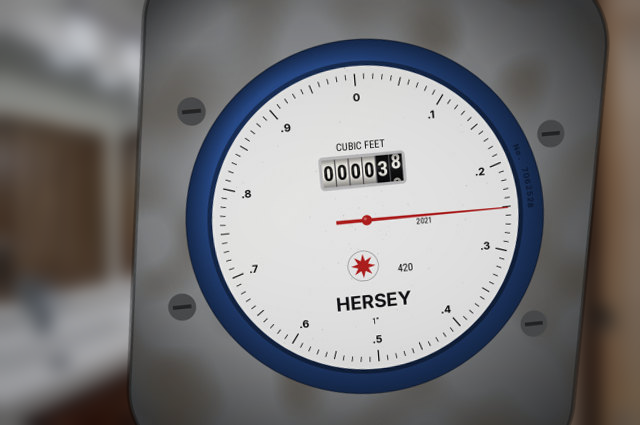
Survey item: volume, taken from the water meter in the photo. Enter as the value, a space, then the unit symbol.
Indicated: 38.25 ft³
